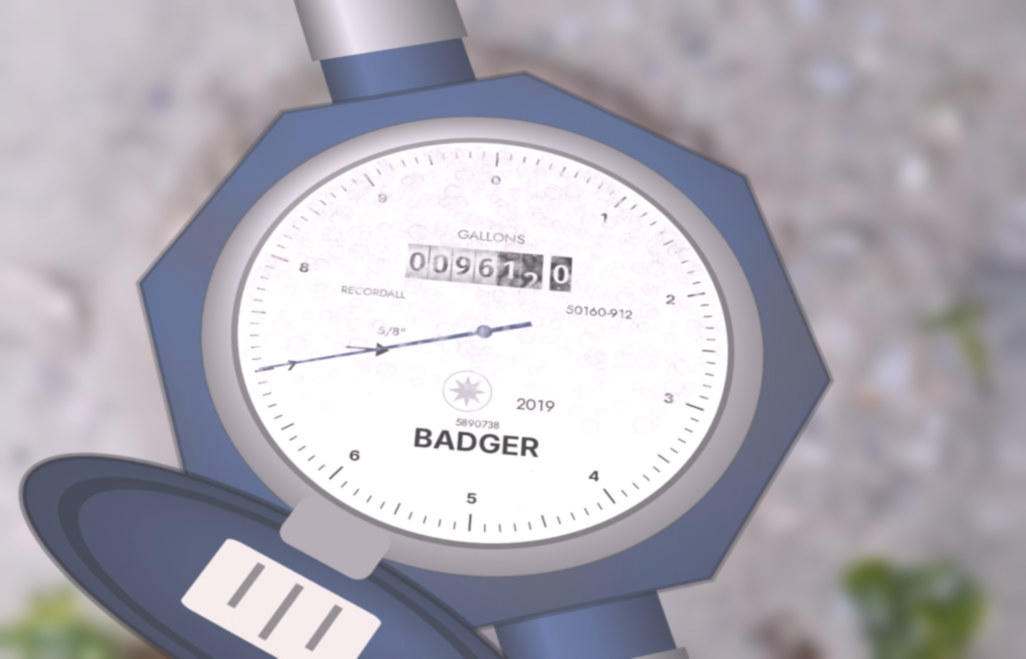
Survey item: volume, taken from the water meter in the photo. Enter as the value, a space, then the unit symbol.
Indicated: 96117.0 gal
